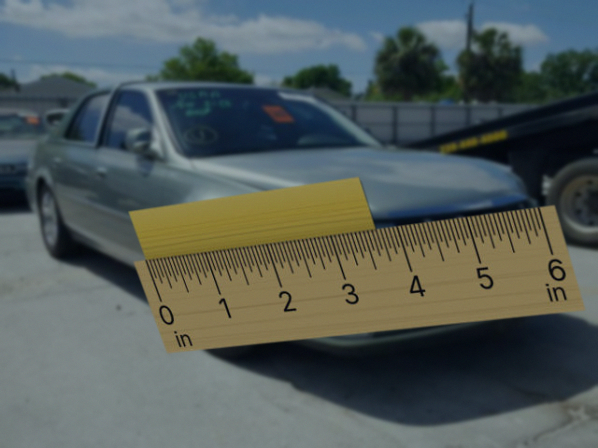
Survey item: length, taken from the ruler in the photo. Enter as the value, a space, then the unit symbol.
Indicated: 3.6875 in
